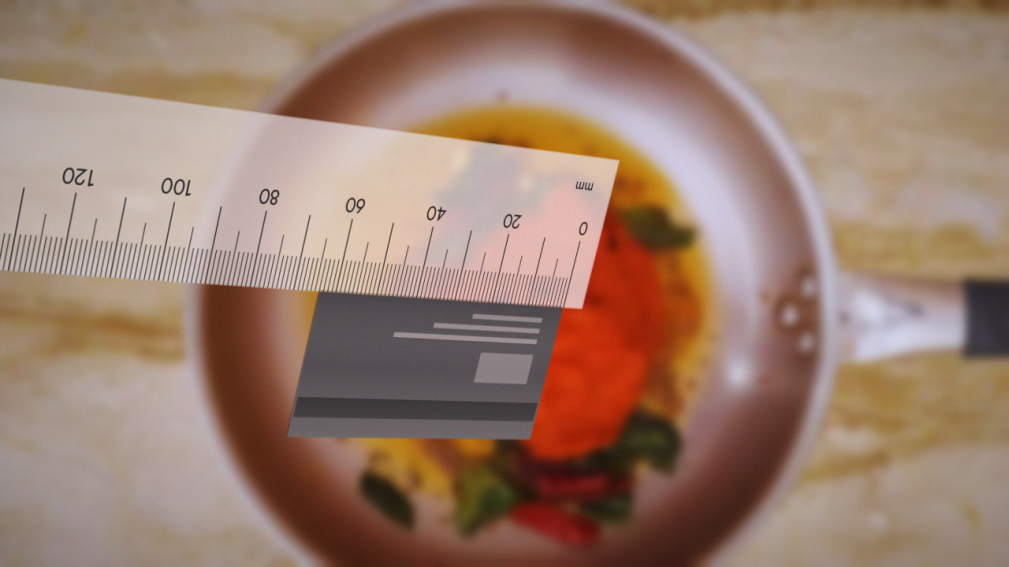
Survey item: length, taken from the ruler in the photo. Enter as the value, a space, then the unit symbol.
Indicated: 64 mm
